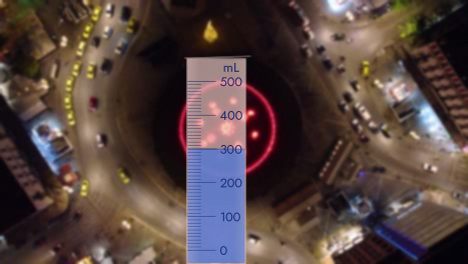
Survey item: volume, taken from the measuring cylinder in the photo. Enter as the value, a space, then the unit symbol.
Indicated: 300 mL
